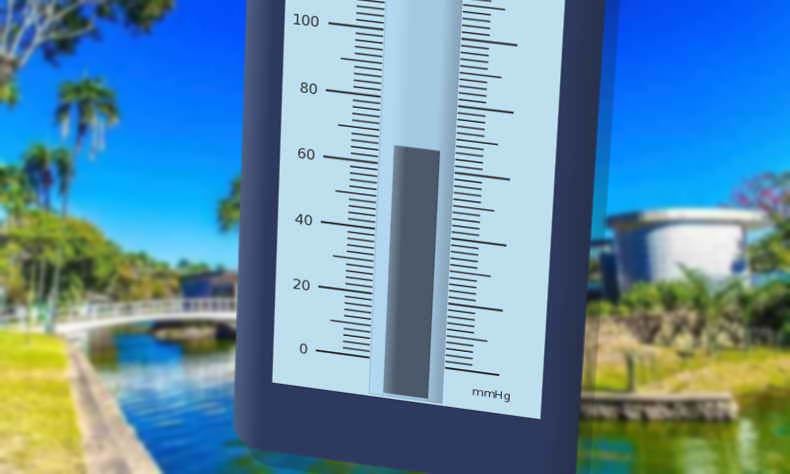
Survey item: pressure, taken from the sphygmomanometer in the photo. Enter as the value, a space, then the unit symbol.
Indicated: 66 mmHg
